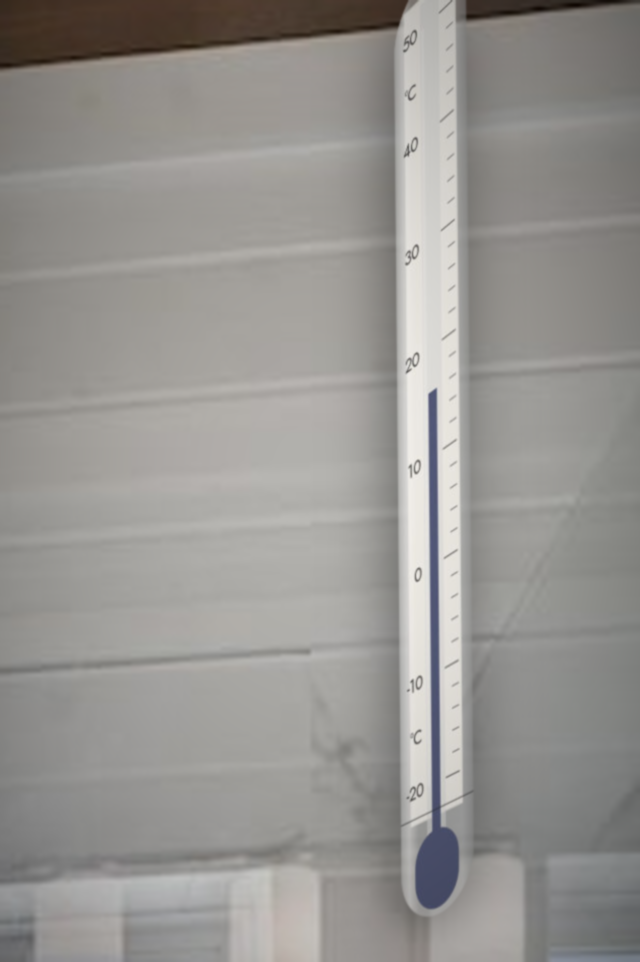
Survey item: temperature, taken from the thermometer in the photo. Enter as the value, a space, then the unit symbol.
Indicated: 16 °C
